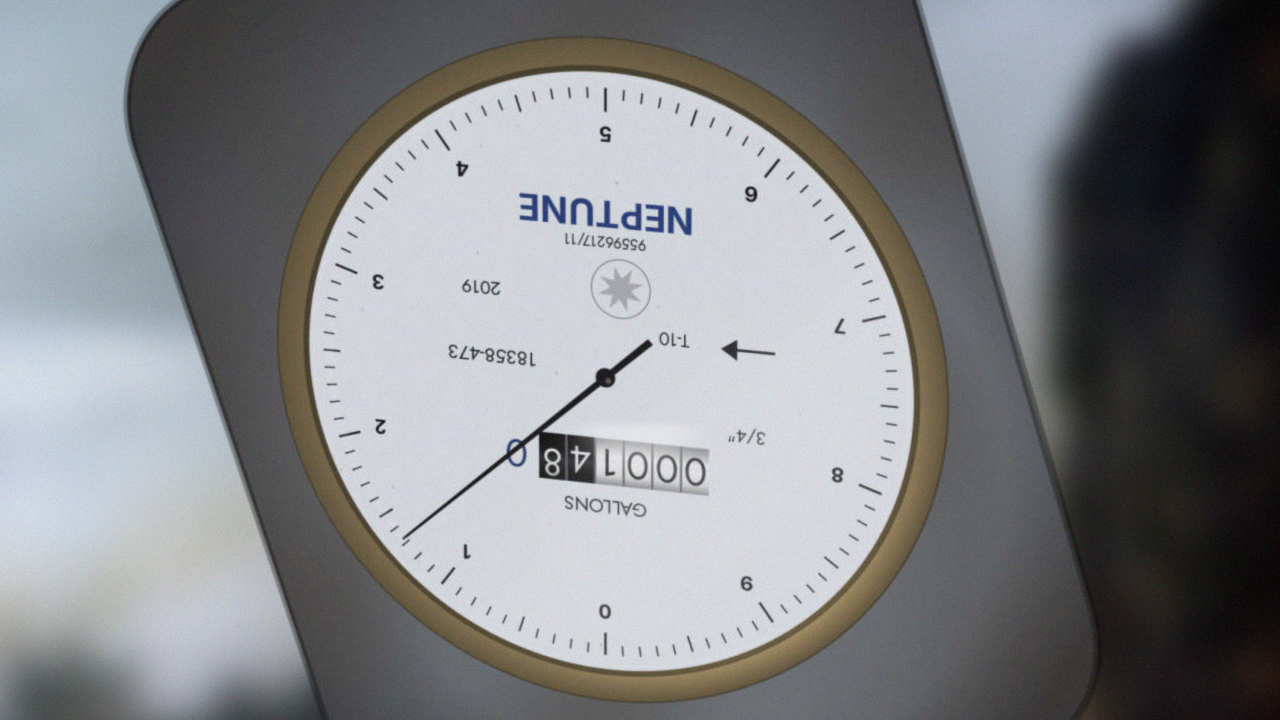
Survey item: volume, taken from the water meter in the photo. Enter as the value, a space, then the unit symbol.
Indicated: 1481.3 gal
